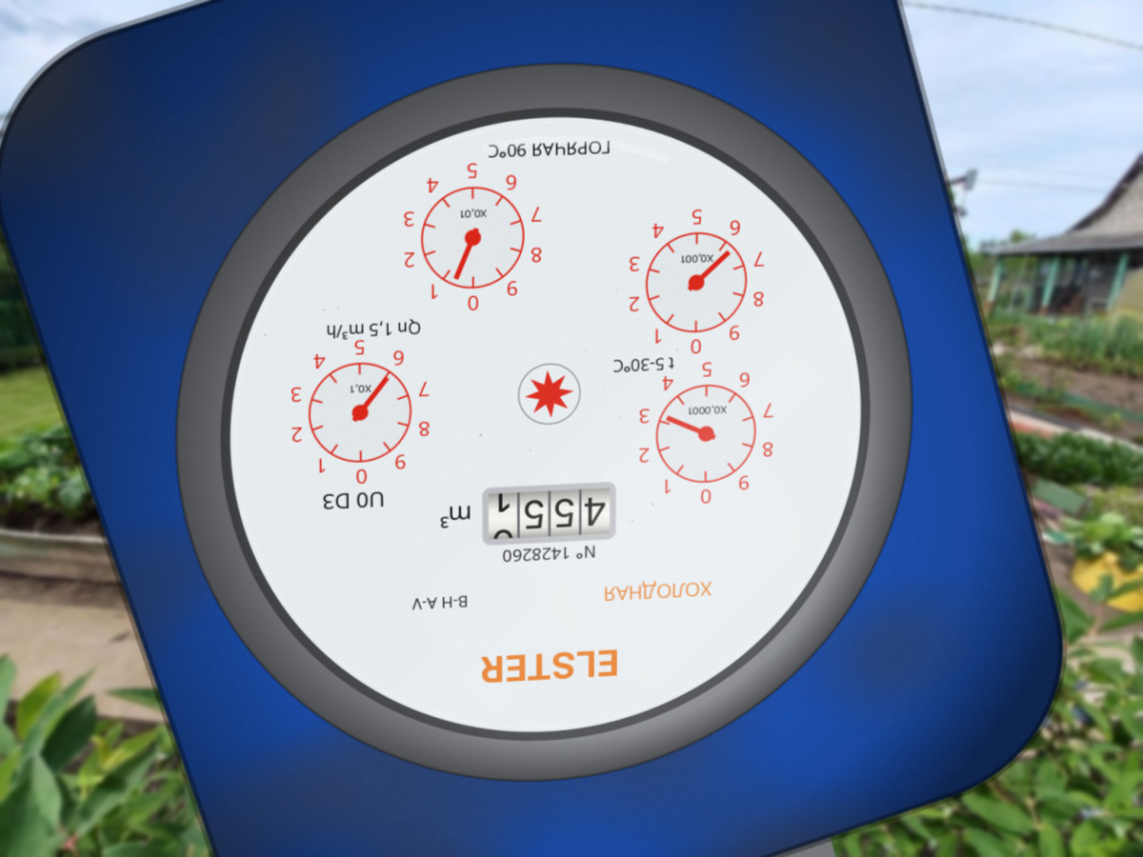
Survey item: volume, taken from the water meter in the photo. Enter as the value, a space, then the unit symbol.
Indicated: 4550.6063 m³
